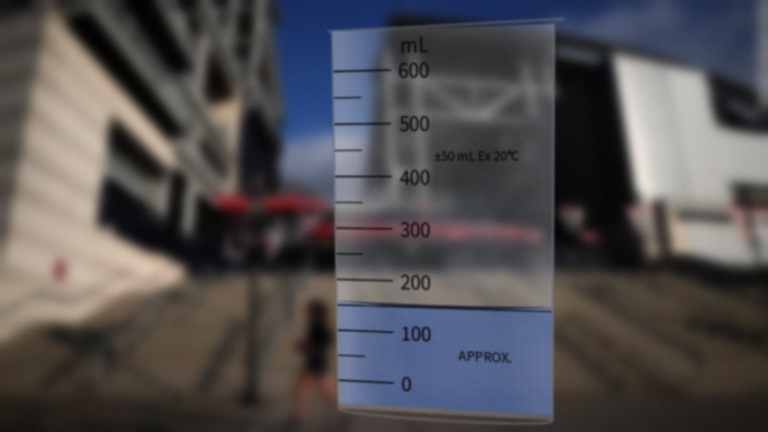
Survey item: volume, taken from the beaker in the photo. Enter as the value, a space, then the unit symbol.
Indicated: 150 mL
